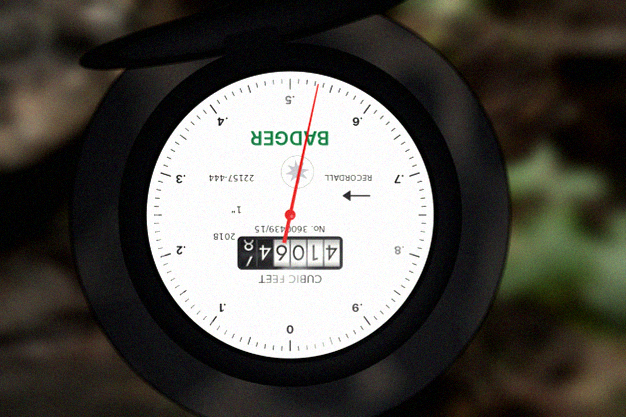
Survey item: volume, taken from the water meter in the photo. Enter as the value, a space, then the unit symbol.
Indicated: 410647.53 ft³
